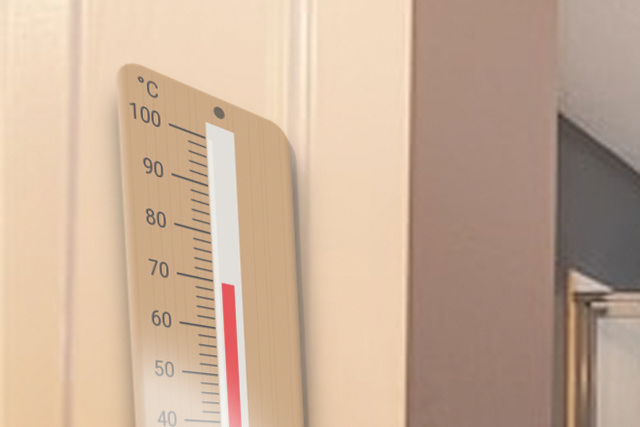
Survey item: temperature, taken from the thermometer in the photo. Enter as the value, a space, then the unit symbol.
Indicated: 70 °C
